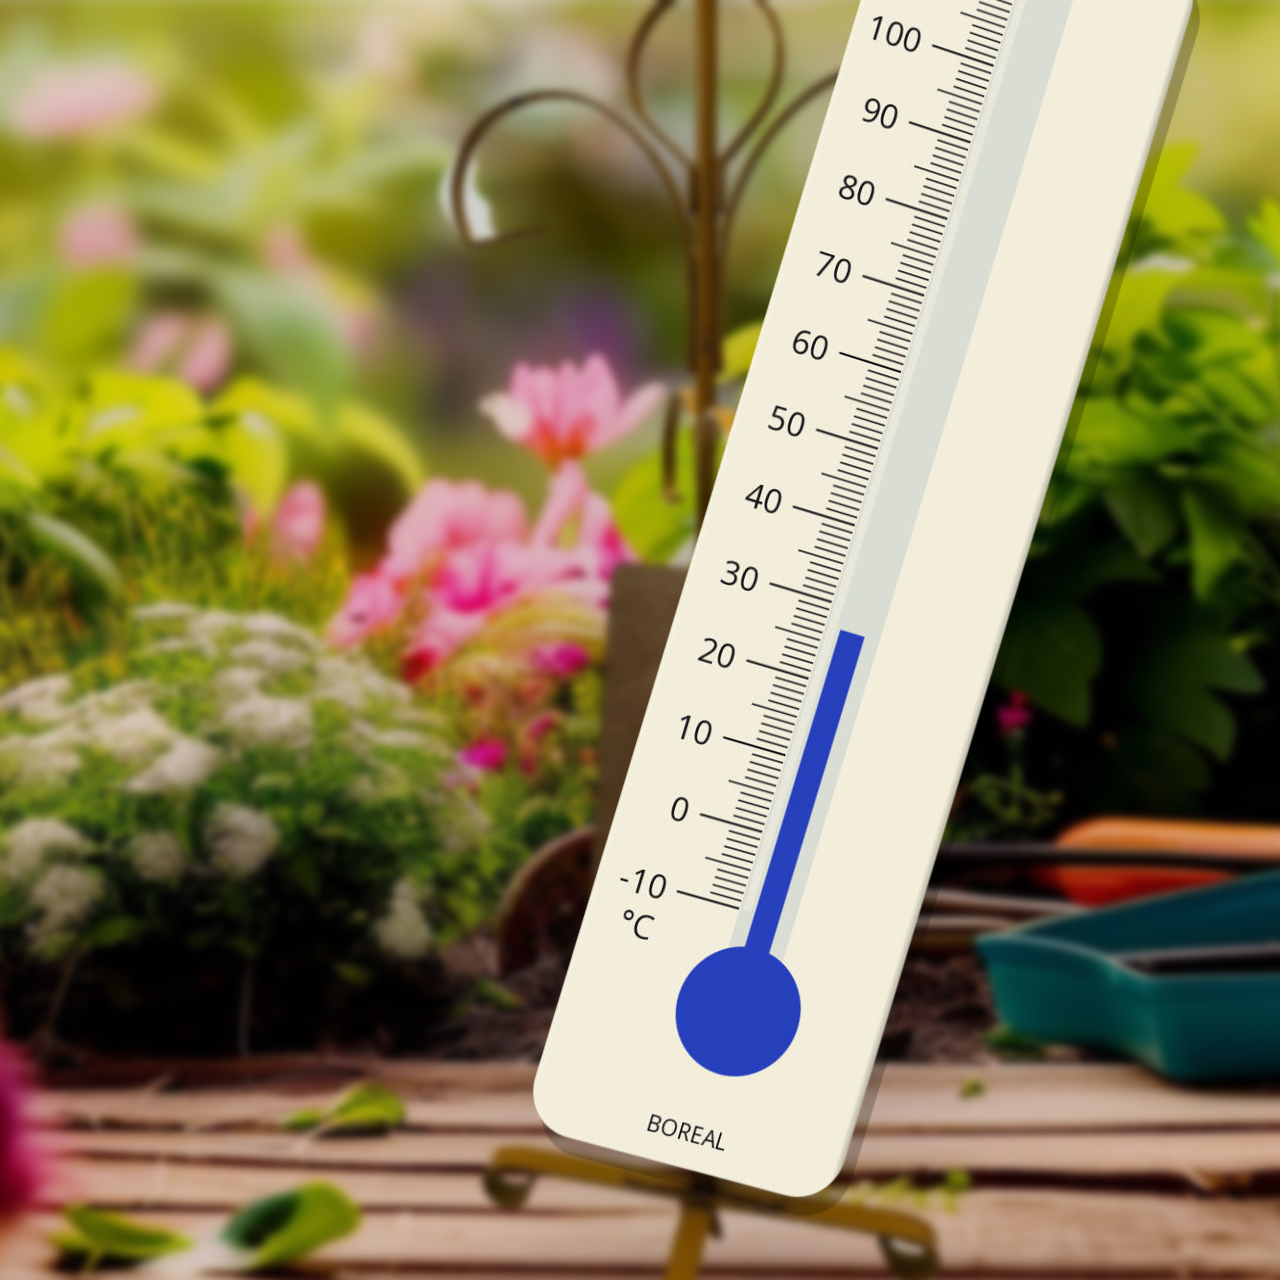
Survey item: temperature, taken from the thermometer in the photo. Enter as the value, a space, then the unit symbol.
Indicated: 27 °C
